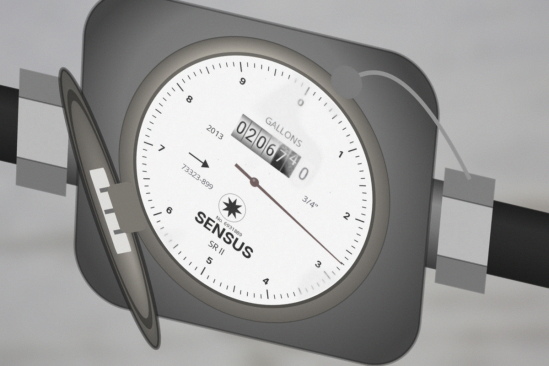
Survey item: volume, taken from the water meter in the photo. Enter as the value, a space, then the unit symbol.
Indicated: 206742.7 gal
